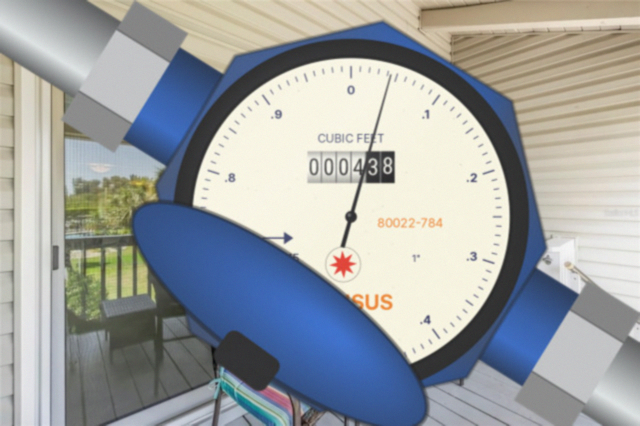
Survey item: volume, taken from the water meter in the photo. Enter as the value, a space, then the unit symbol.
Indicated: 438.04 ft³
